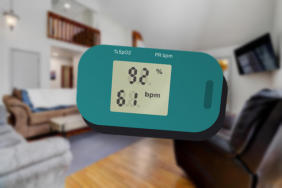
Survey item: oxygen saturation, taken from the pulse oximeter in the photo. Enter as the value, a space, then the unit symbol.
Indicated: 92 %
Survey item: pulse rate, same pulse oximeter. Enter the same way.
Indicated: 61 bpm
